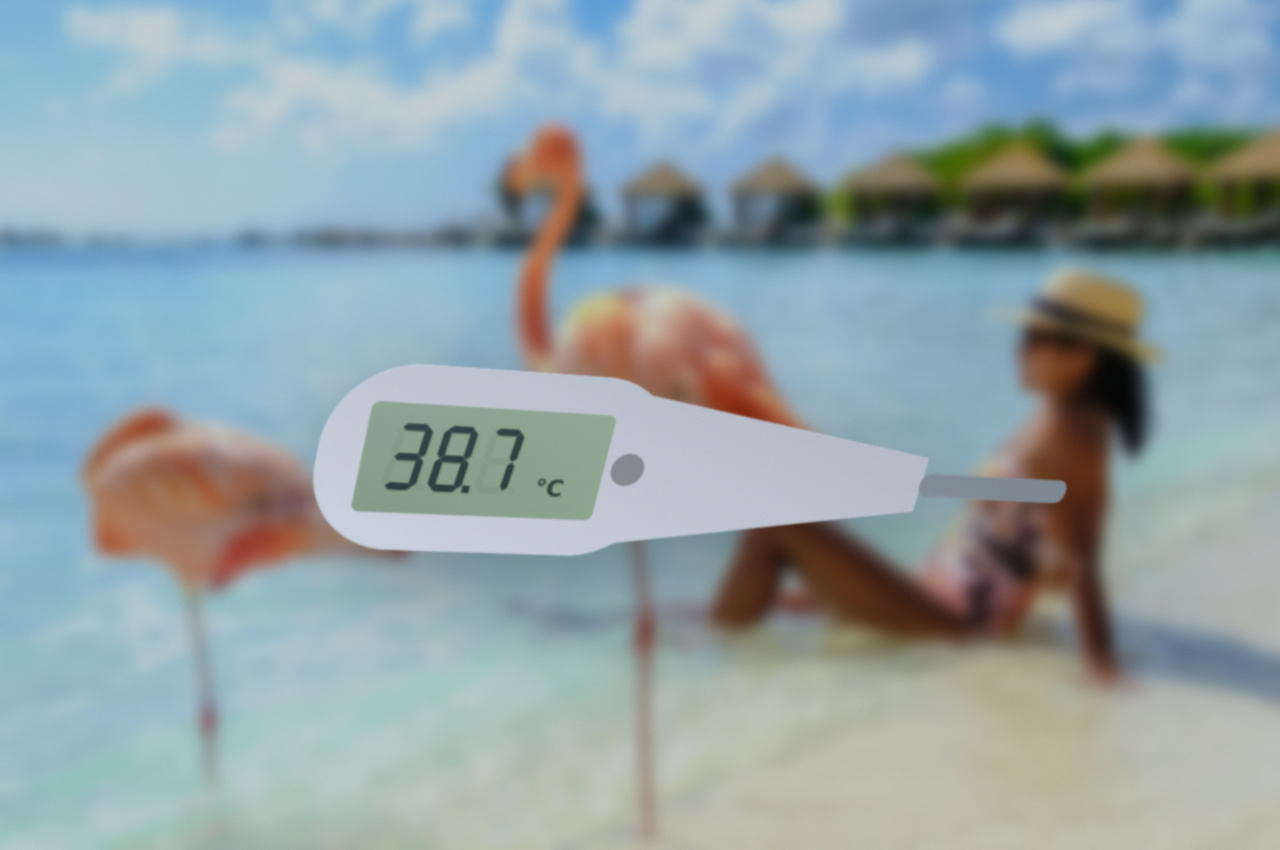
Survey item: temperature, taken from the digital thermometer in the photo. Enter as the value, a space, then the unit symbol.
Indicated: 38.7 °C
